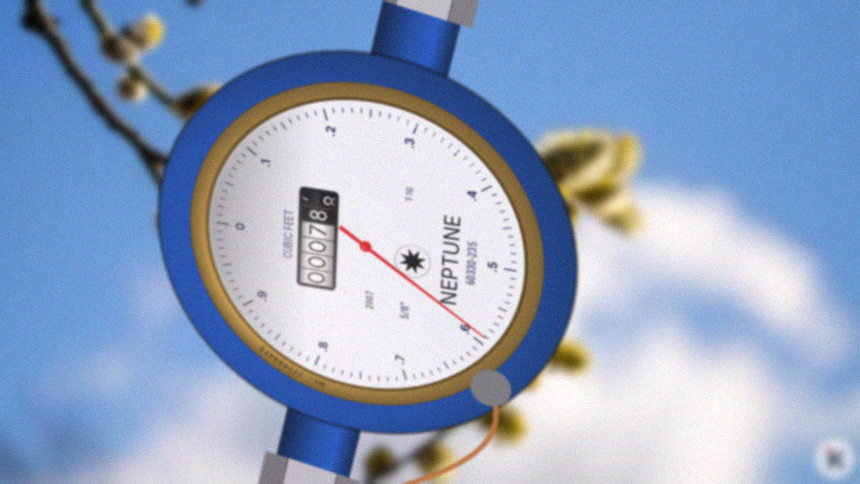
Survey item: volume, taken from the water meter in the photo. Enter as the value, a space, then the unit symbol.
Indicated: 787.59 ft³
